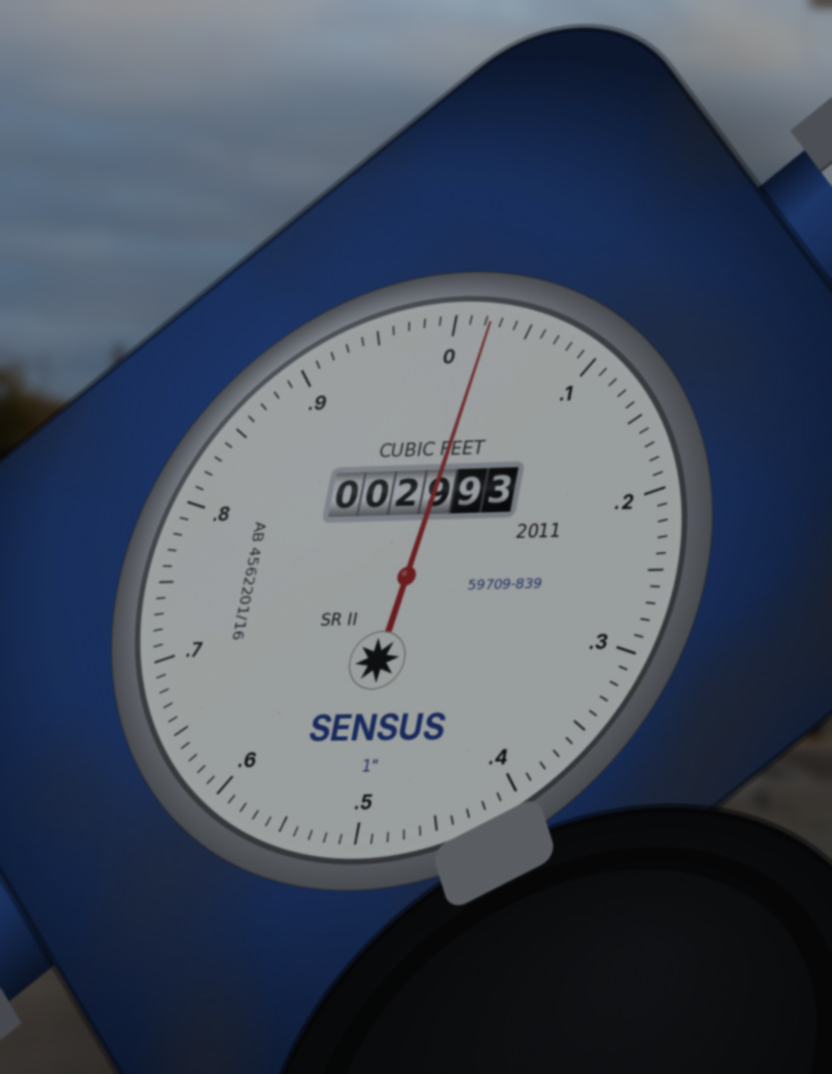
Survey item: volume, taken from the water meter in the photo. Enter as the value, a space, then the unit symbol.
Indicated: 2993.02 ft³
